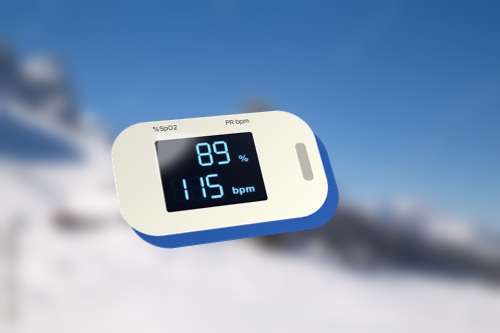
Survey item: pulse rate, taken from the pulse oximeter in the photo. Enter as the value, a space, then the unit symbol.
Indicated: 115 bpm
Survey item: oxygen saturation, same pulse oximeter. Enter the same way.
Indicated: 89 %
